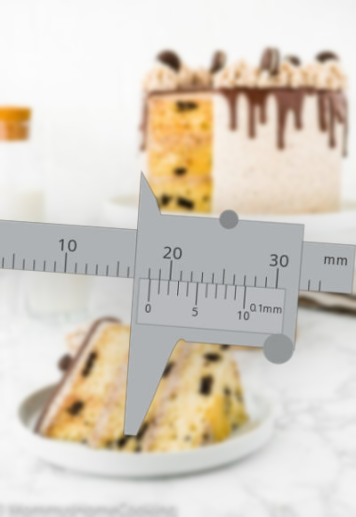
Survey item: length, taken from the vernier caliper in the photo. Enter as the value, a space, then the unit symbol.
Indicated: 18.1 mm
